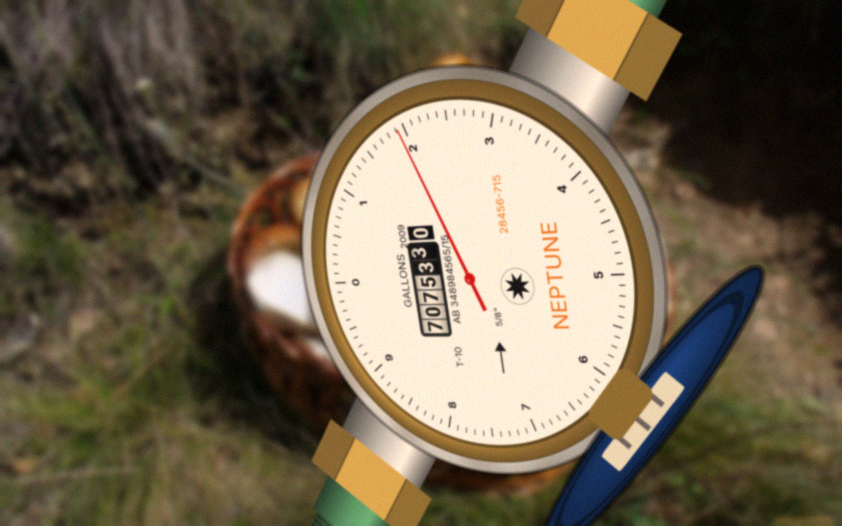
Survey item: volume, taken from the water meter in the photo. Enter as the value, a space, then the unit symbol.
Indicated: 7075331.9 gal
